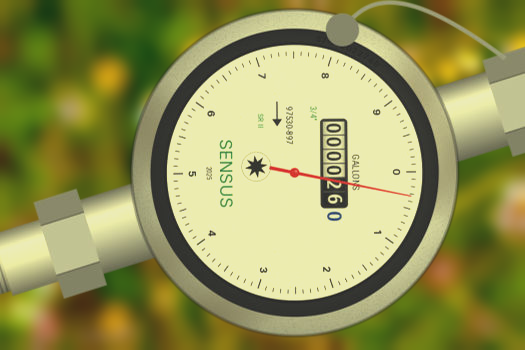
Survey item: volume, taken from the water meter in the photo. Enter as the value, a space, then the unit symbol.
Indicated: 260.3 gal
